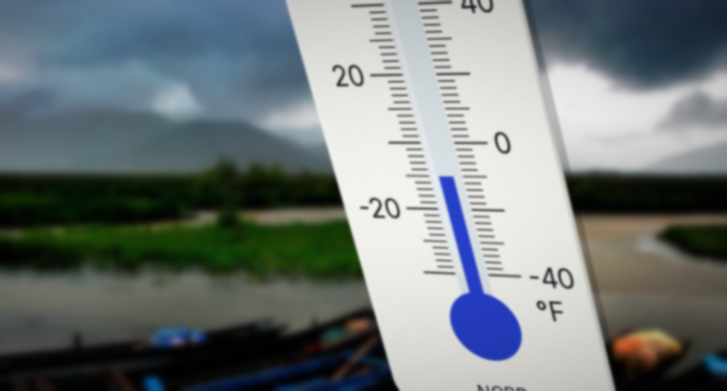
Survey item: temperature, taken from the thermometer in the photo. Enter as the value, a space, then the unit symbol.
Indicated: -10 °F
